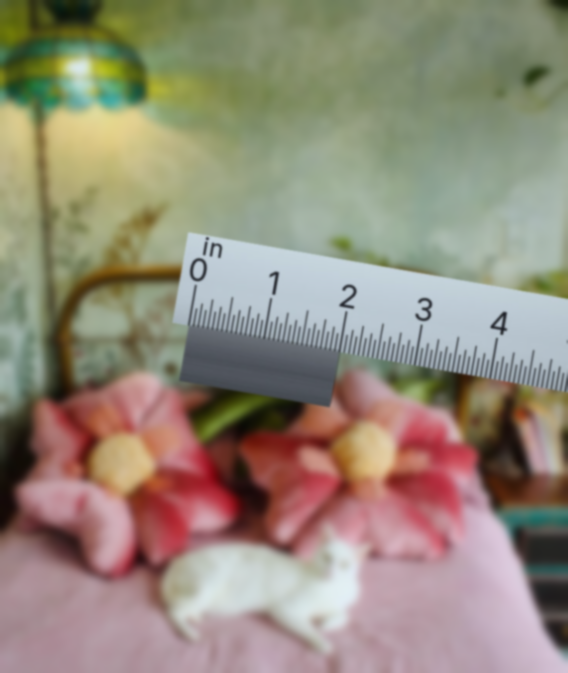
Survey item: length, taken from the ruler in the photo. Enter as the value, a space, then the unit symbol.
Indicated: 2 in
